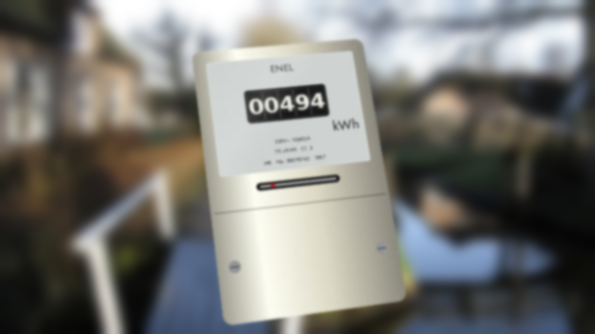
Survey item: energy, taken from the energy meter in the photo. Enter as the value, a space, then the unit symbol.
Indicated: 494 kWh
